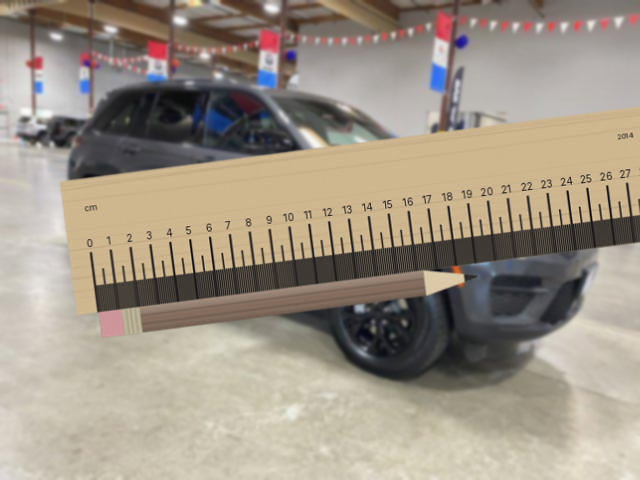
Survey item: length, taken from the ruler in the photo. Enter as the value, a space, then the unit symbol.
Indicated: 19 cm
